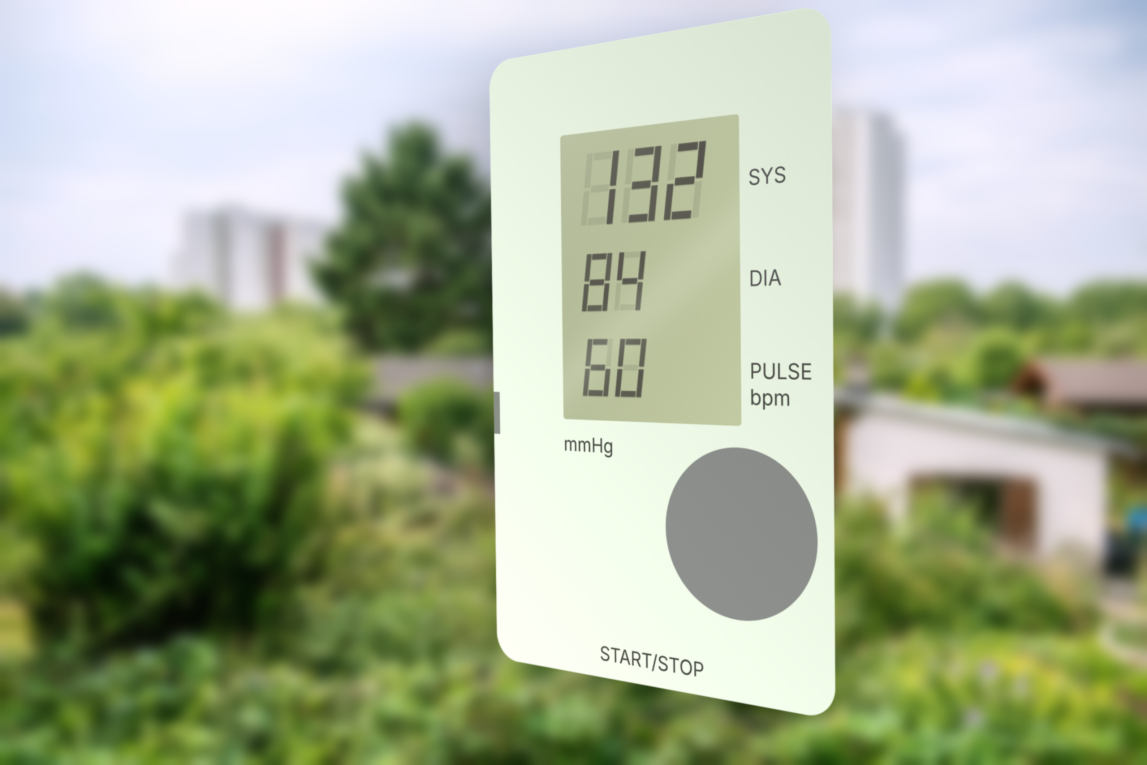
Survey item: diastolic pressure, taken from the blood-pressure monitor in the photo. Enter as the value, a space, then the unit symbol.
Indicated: 84 mmHg
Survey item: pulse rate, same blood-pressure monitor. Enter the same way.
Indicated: 60 bpm
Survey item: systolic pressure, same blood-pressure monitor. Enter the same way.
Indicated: 132 mmHg
